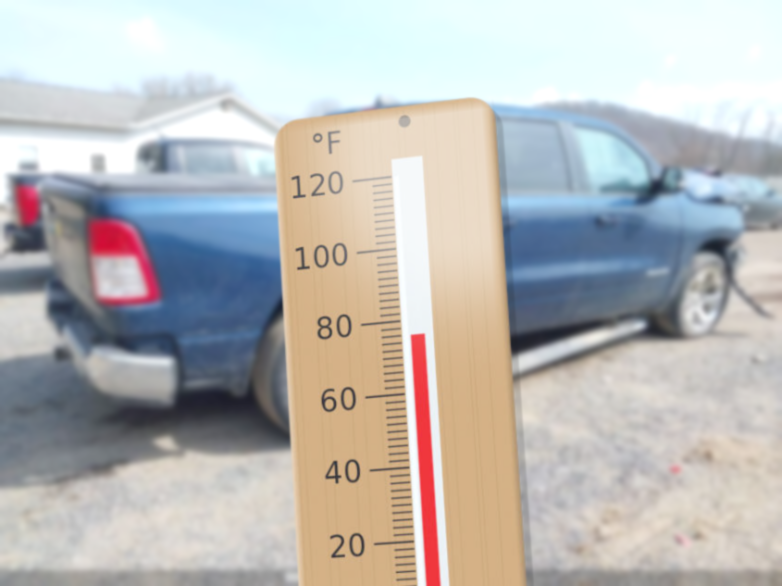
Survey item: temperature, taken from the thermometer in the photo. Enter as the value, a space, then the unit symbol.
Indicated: 76 °F
